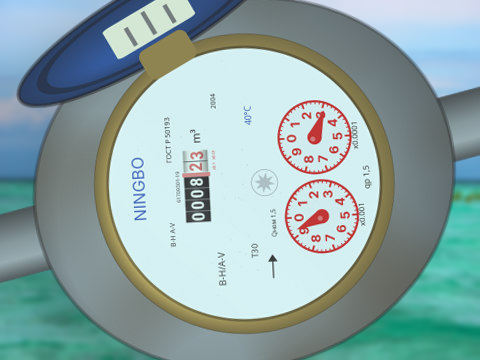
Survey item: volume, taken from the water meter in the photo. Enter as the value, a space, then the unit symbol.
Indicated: 8.2293 m³
